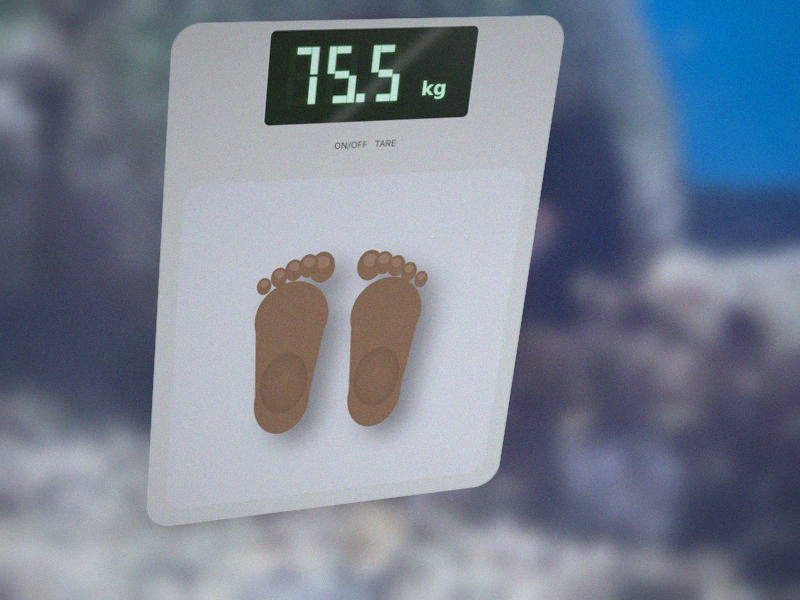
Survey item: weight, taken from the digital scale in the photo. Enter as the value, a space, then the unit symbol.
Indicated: 75.5 kg
